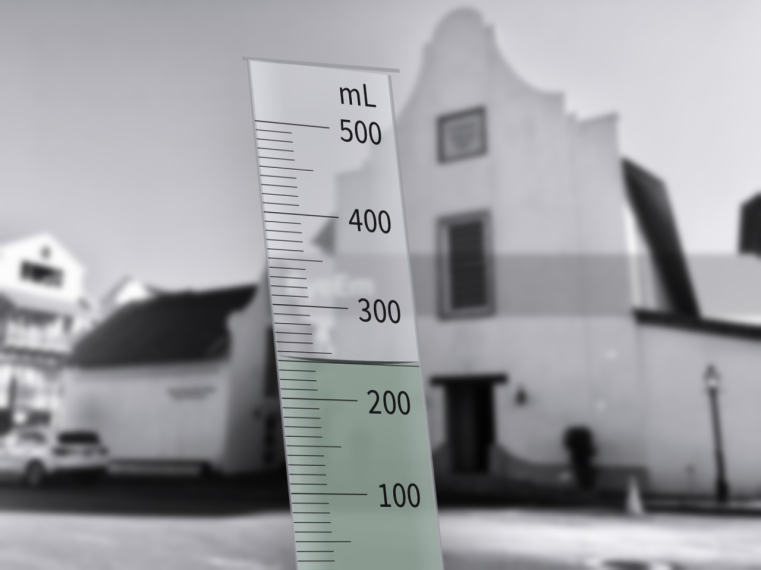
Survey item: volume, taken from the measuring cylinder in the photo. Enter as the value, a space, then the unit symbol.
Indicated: 240 mL
